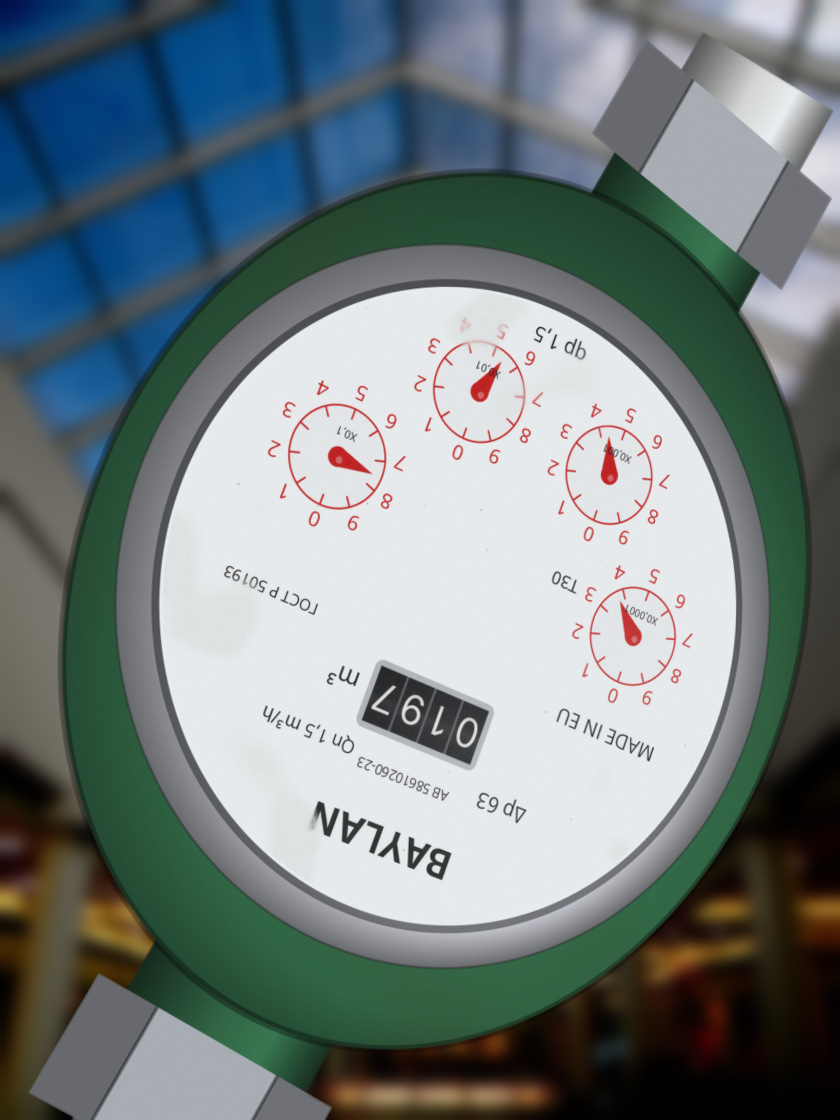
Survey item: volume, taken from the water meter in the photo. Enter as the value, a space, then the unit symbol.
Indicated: 197.7543 m³
